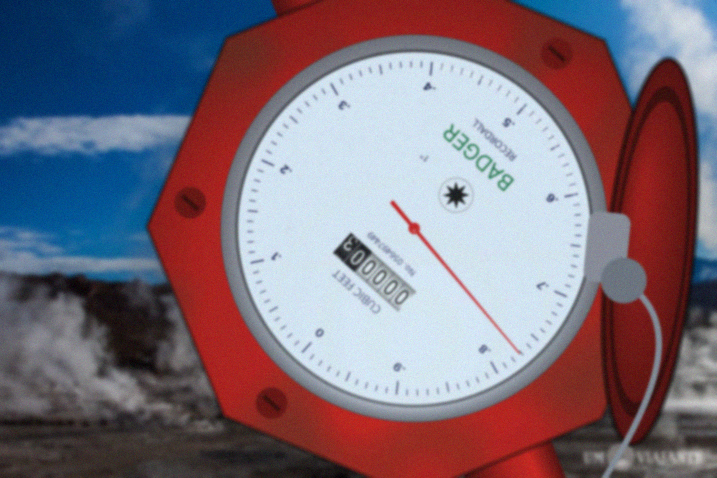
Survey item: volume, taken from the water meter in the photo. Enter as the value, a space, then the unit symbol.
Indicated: 2.77 ft³
